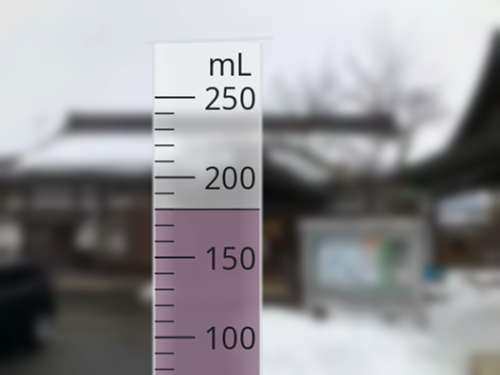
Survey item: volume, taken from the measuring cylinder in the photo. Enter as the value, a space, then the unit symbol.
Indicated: 180 mL
